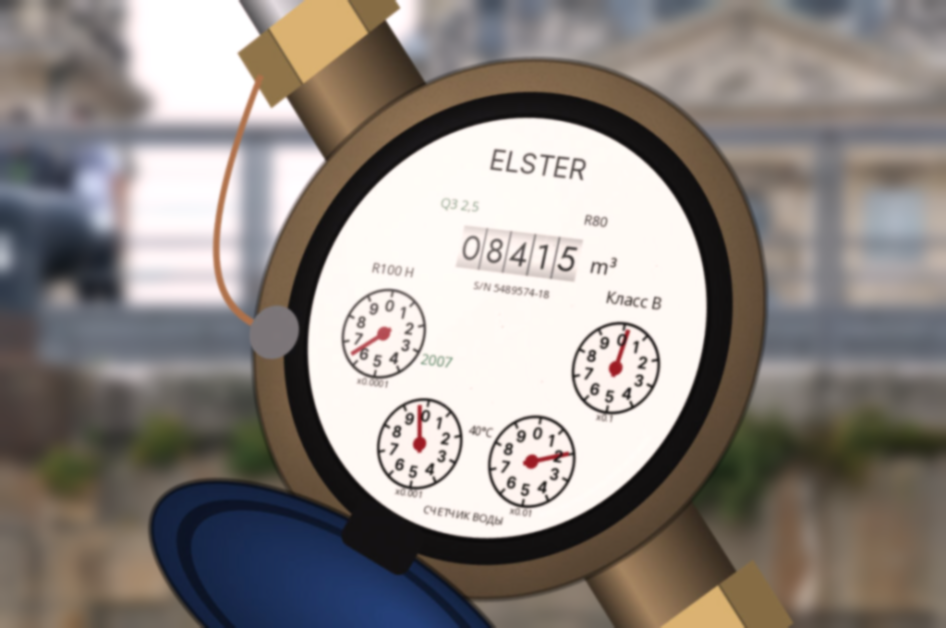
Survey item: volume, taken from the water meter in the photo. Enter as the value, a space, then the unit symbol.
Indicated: 8415.0196 m³
